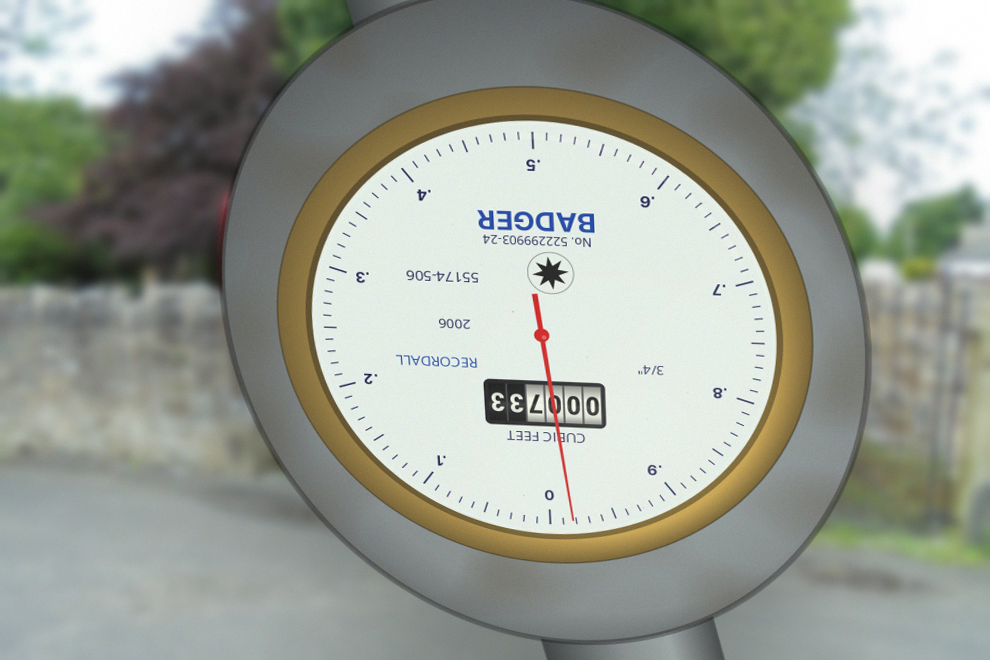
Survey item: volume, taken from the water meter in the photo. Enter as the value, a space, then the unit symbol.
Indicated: 732.98 ft³
